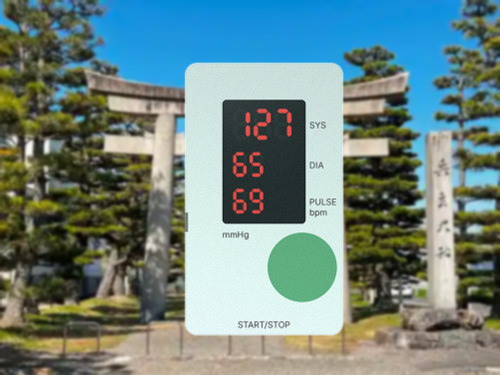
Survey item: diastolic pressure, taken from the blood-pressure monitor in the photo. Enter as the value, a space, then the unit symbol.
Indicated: 65 mmHg
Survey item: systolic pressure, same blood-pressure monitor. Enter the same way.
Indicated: 127 mmHg
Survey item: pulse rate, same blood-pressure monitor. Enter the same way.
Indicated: 69 bpm
